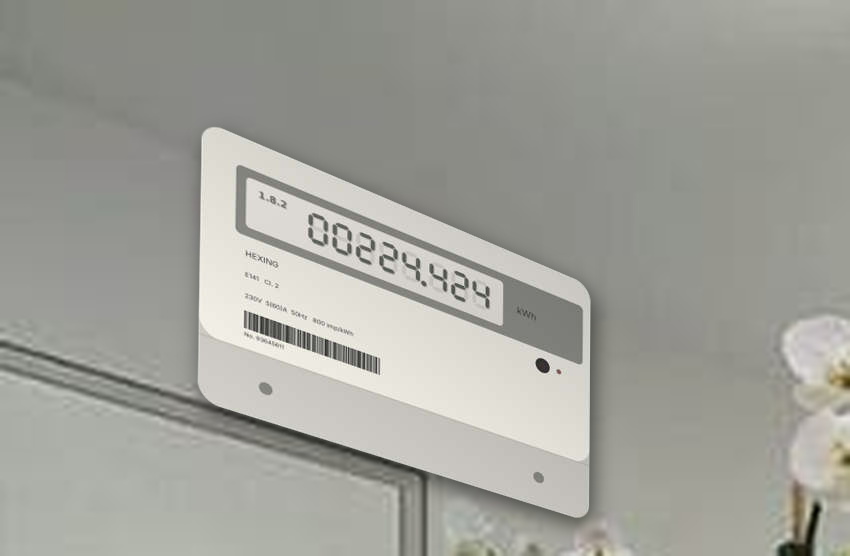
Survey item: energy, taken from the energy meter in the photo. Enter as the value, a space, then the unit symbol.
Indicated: 224.424 kWh
